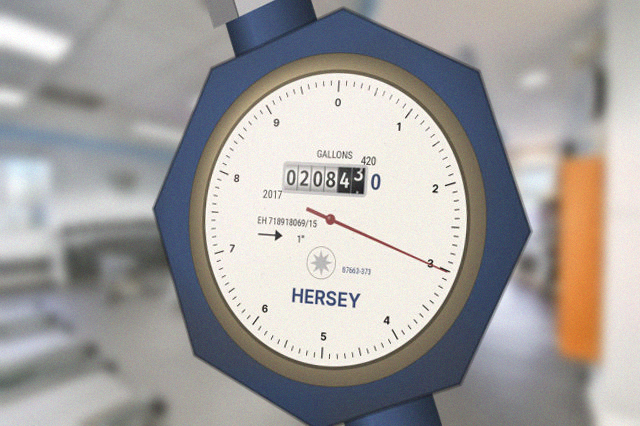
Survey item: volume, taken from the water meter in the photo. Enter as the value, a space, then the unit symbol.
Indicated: 208433.0 gal
